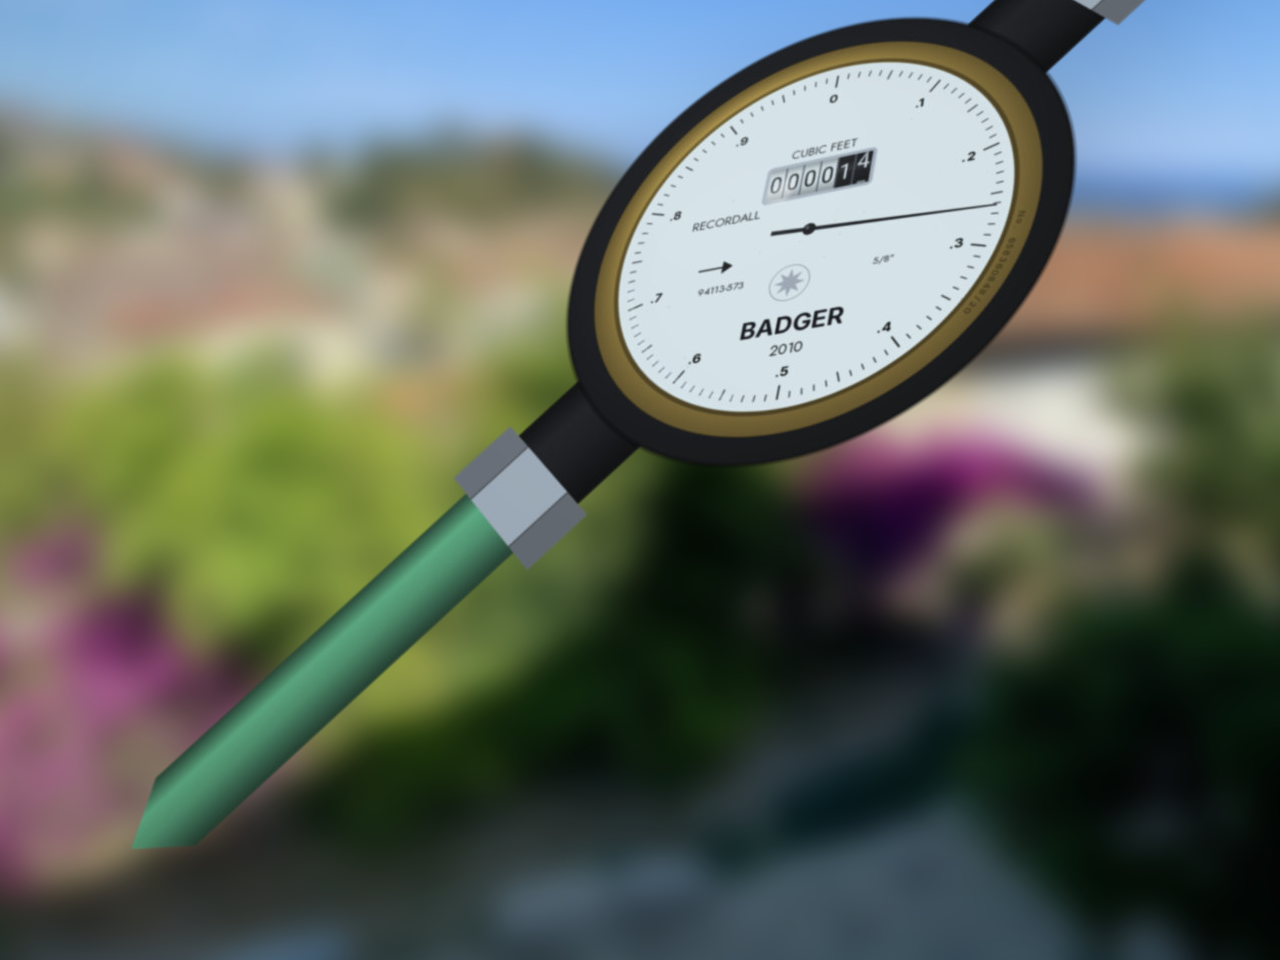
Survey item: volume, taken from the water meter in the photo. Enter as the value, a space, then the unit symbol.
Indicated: 14.26 ft³
